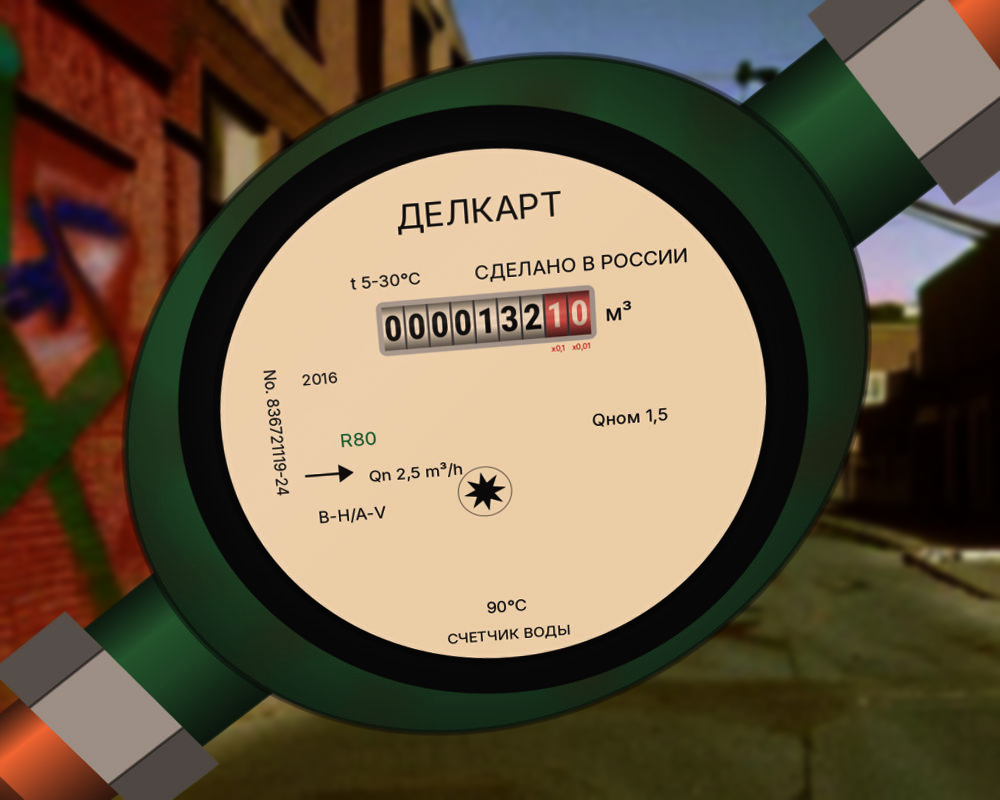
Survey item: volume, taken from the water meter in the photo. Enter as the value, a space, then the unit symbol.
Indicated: 132.10 m³
